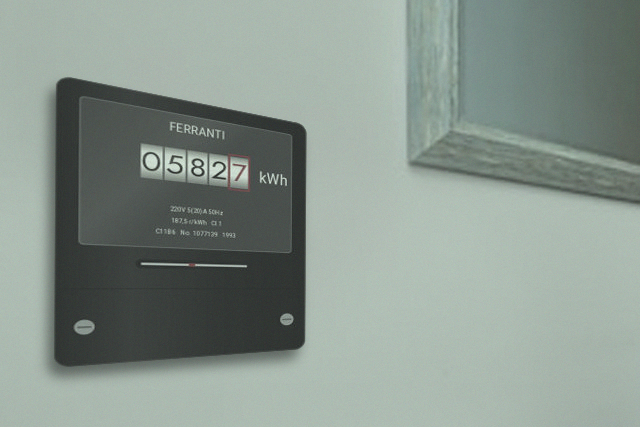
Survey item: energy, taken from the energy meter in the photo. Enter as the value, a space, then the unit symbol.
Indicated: 582.7 kWh
